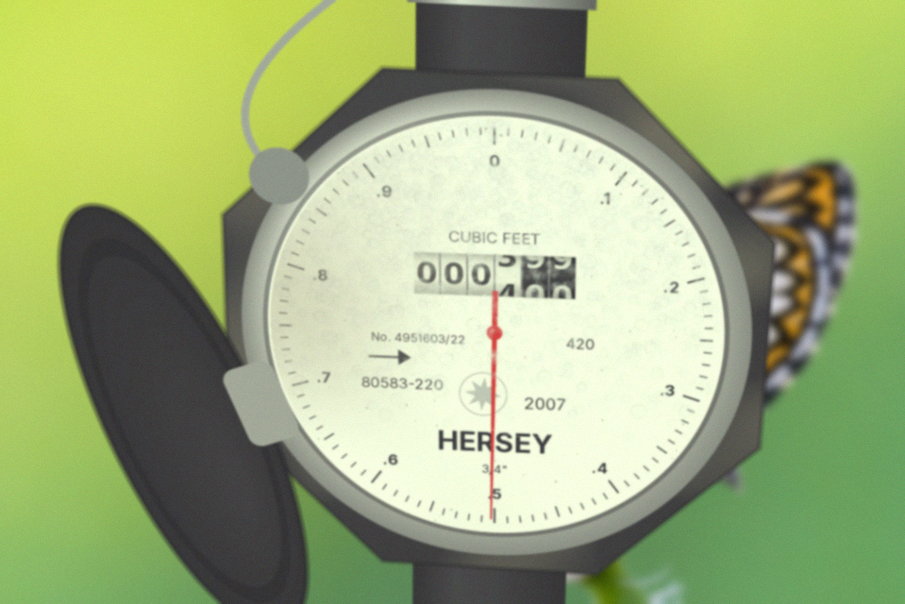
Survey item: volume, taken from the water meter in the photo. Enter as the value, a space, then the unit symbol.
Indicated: 399.50 ft³
